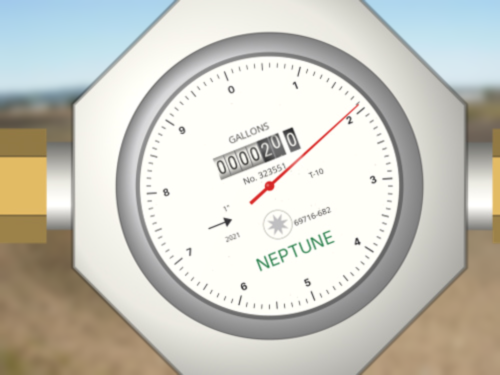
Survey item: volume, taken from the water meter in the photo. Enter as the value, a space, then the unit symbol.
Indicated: 201.9 gal
